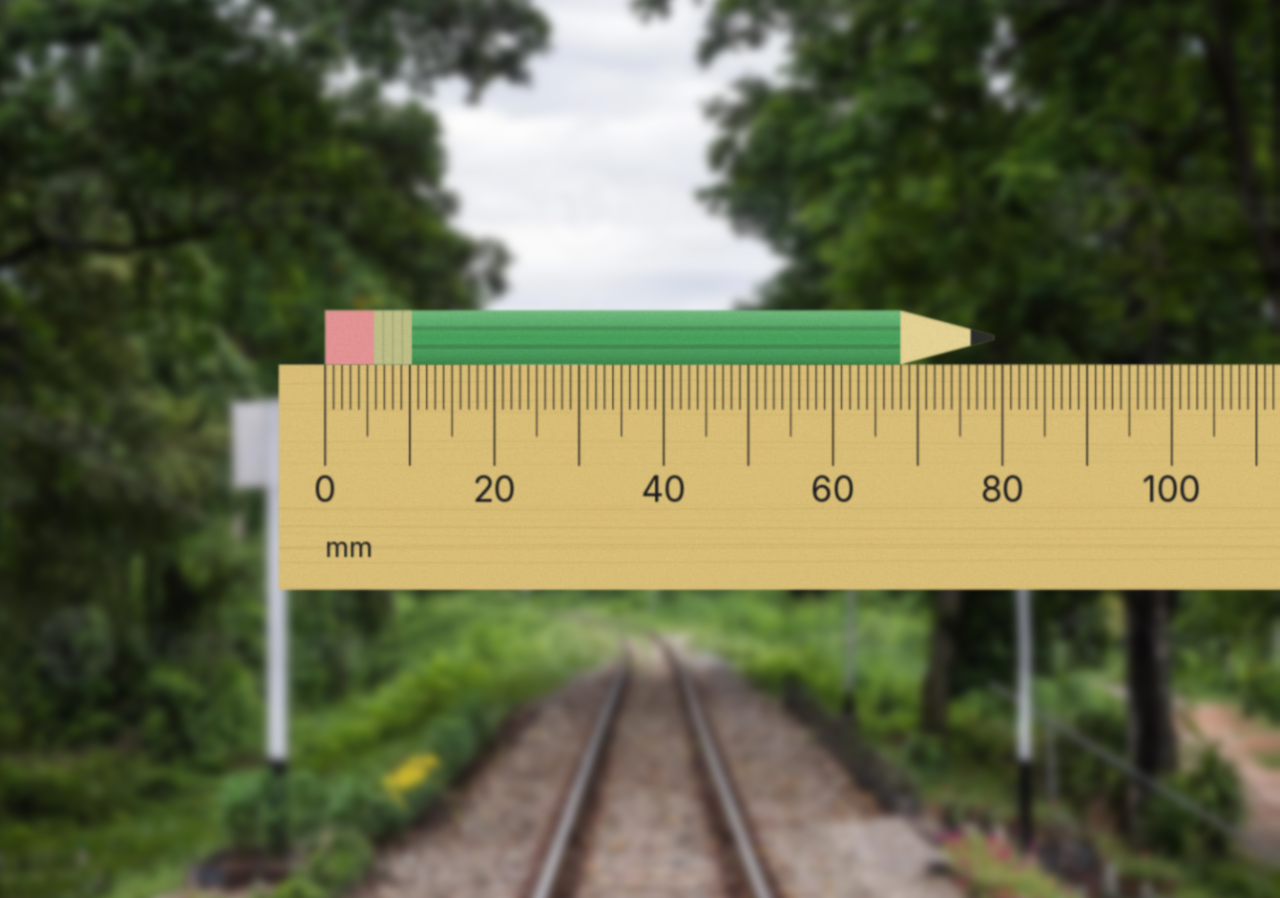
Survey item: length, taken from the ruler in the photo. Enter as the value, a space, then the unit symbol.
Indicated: 79 mm
